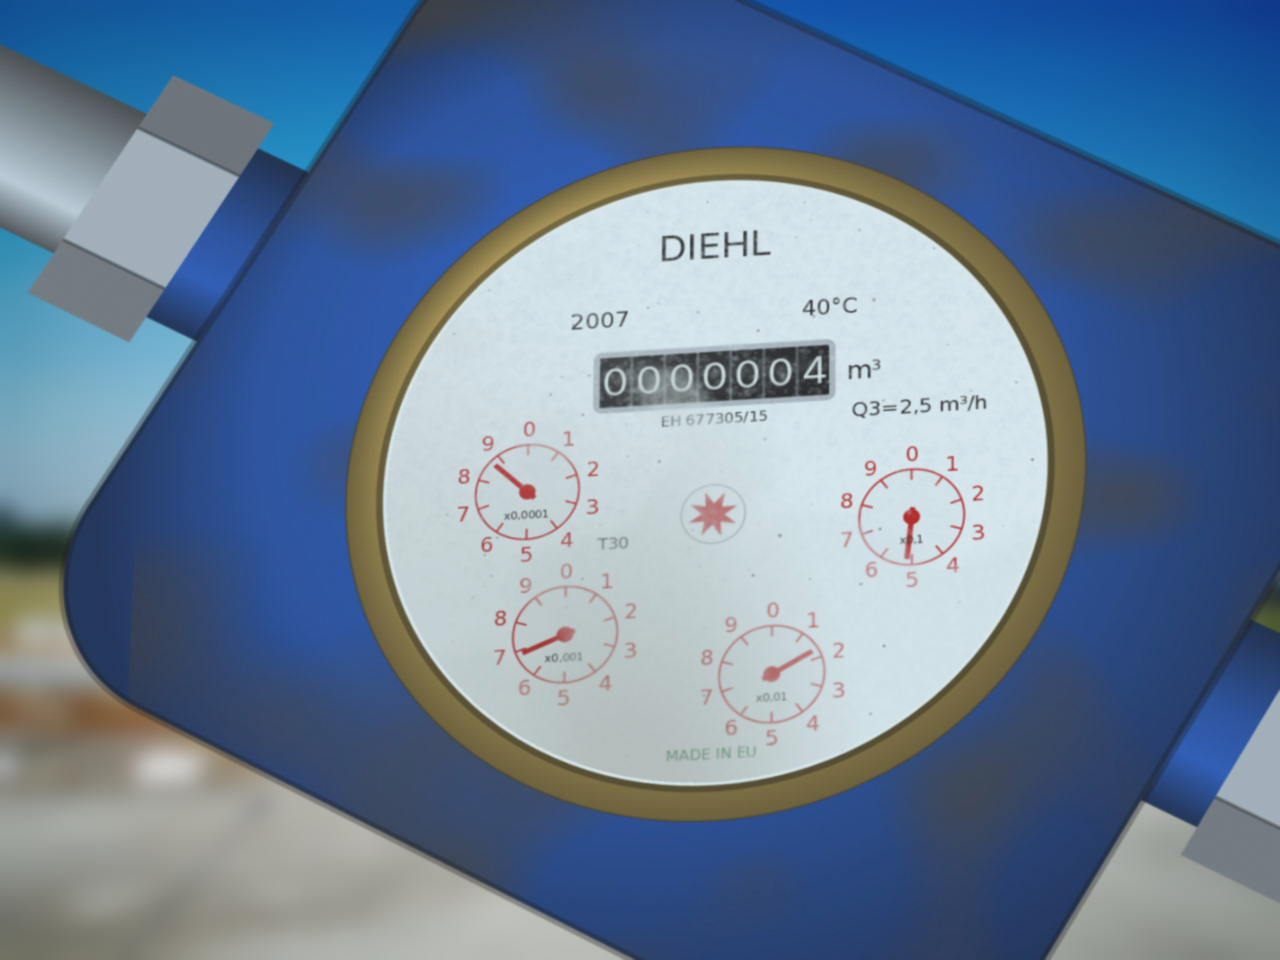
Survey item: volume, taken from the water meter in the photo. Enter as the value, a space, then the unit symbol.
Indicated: 4.5168 m³
